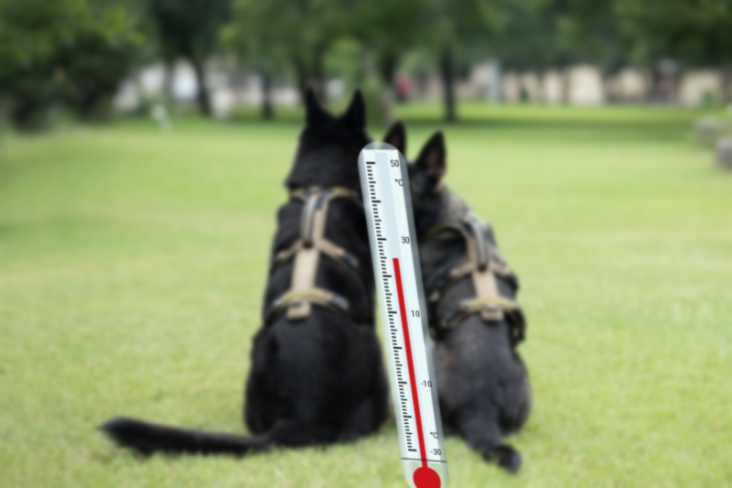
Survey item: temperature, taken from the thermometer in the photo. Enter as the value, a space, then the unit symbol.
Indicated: 25 °C
